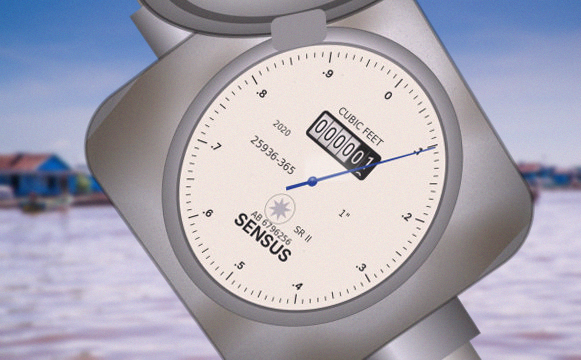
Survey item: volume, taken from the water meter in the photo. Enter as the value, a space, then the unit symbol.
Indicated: 1.10 ft³
